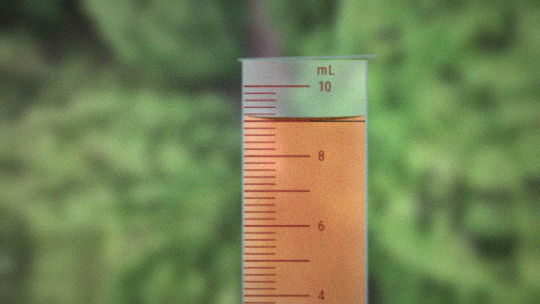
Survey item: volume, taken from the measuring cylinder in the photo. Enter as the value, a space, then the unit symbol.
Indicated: 9 mL
